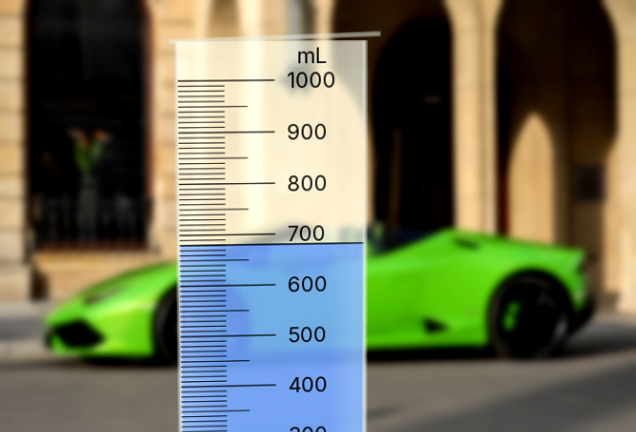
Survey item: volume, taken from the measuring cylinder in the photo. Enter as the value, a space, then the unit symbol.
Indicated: 680 mL
